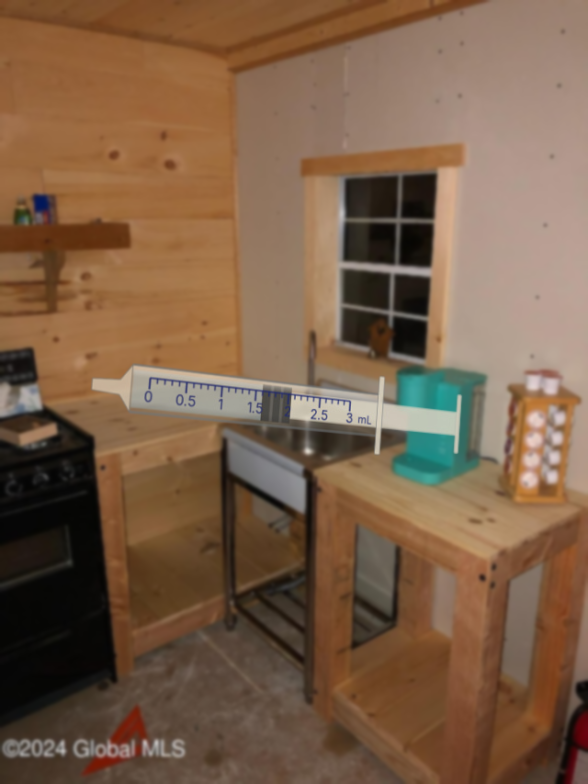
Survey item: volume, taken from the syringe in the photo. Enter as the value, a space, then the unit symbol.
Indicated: 1.6 mL
